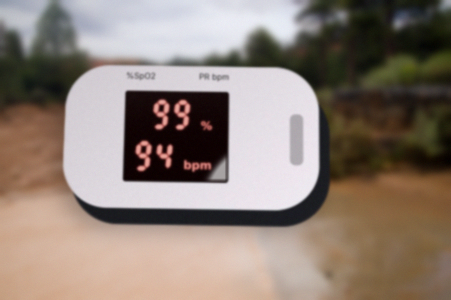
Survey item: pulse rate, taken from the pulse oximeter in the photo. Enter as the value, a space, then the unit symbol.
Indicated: 94 bpm
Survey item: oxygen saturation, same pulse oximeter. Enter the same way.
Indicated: 99 %
